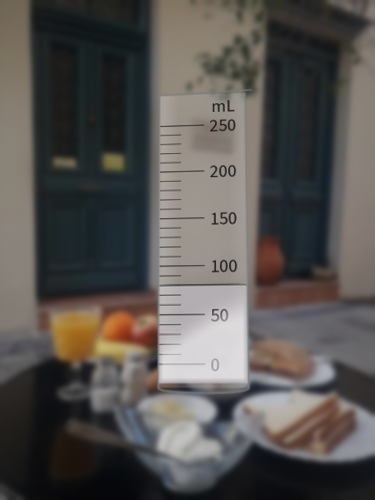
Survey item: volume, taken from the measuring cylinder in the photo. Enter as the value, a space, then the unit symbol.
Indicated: 80 mL
